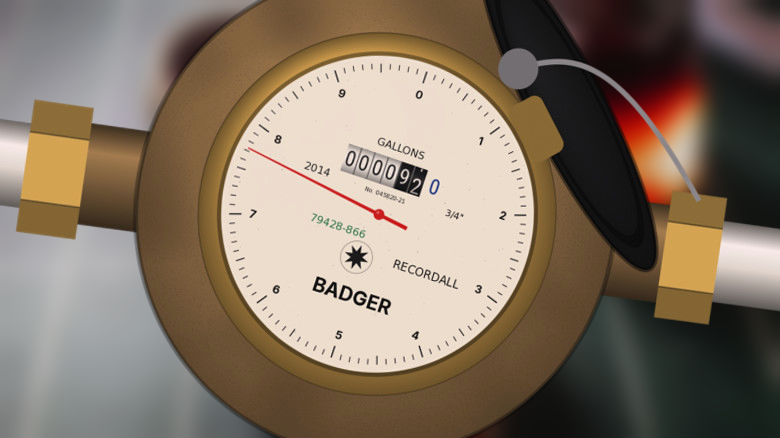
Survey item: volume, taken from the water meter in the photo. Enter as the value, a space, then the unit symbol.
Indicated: 917.7 gal
